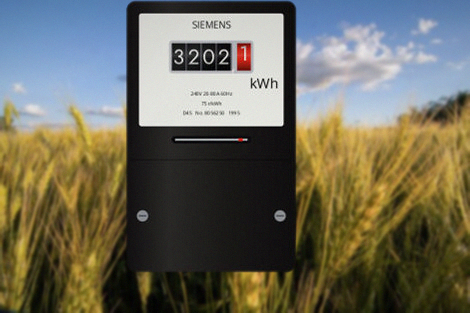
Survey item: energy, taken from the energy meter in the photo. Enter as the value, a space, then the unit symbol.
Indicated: 3202.1 kWh
